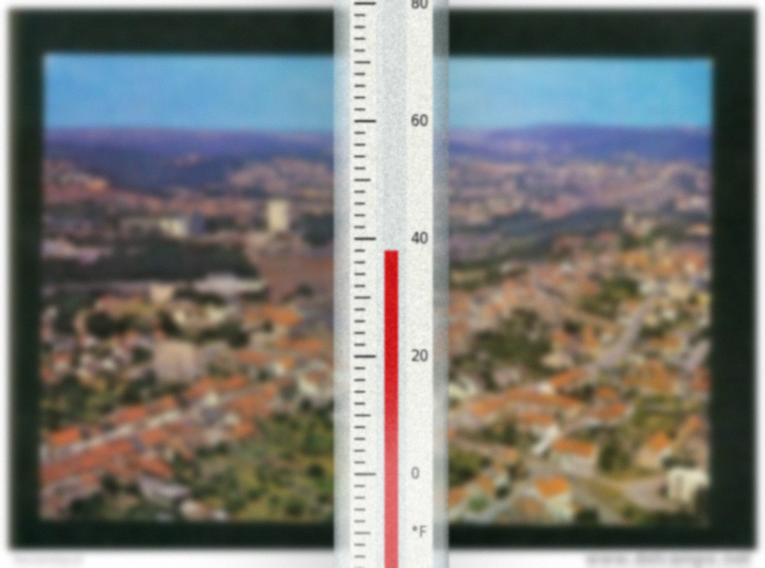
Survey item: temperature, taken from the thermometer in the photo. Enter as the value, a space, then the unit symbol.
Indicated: 38 °F
